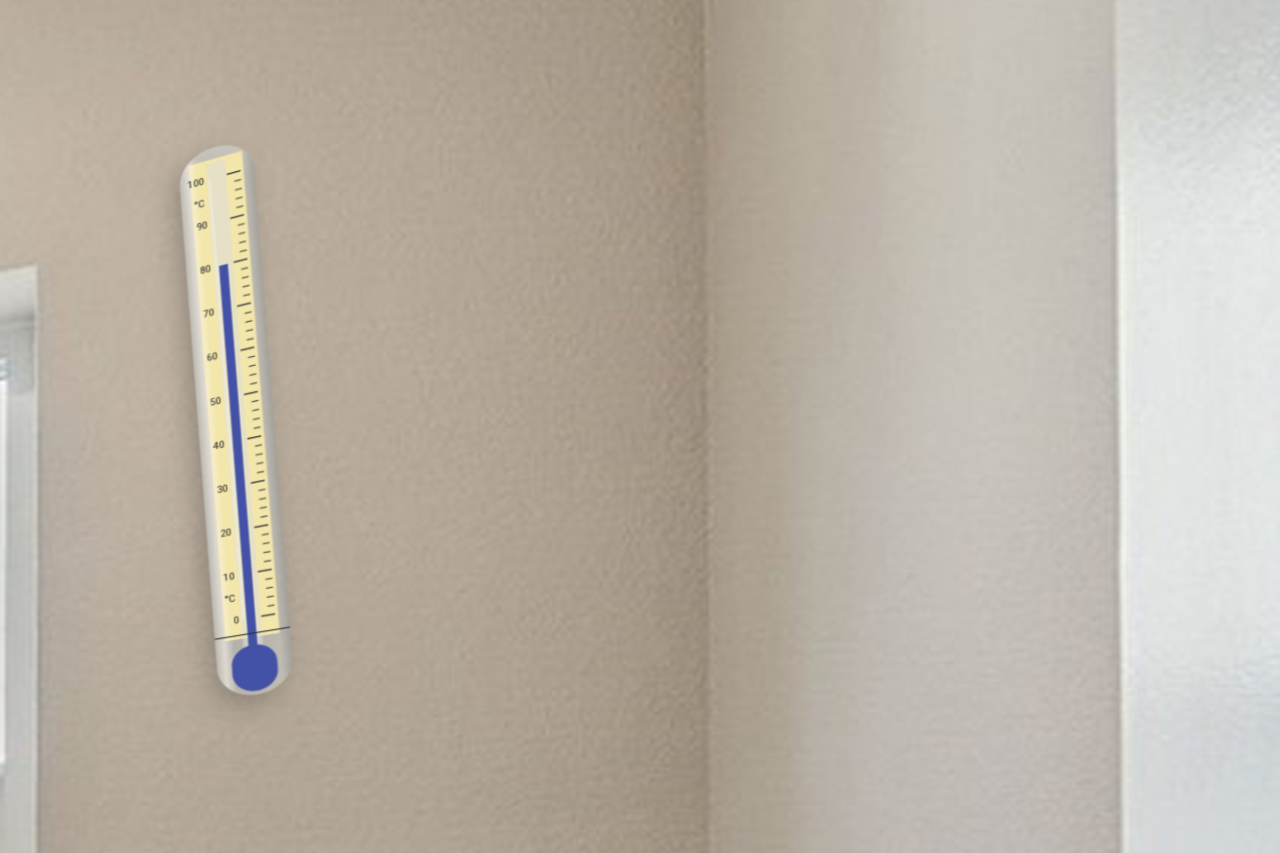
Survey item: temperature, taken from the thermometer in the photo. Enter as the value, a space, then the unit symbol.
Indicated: 80 °C
